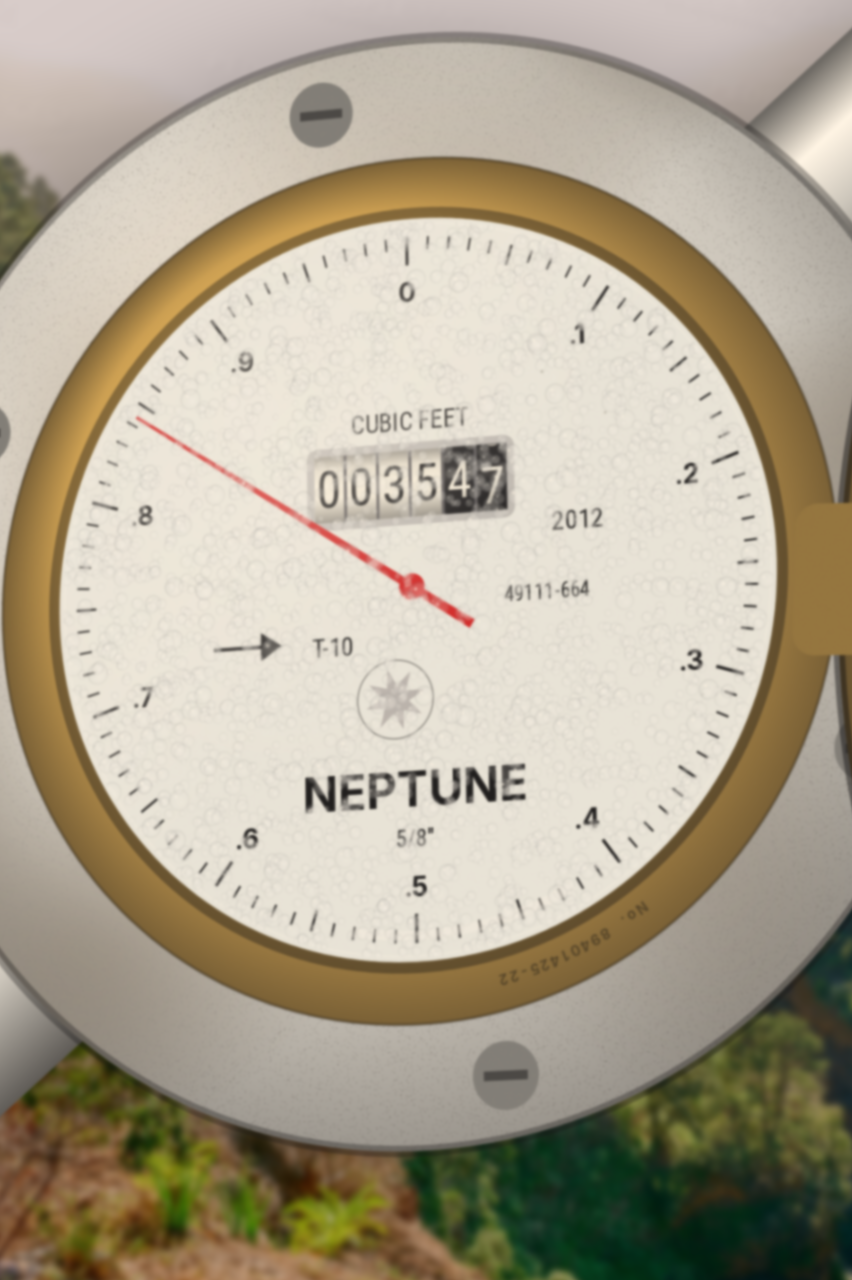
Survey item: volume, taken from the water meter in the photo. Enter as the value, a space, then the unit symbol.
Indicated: 3546.84 ft³
